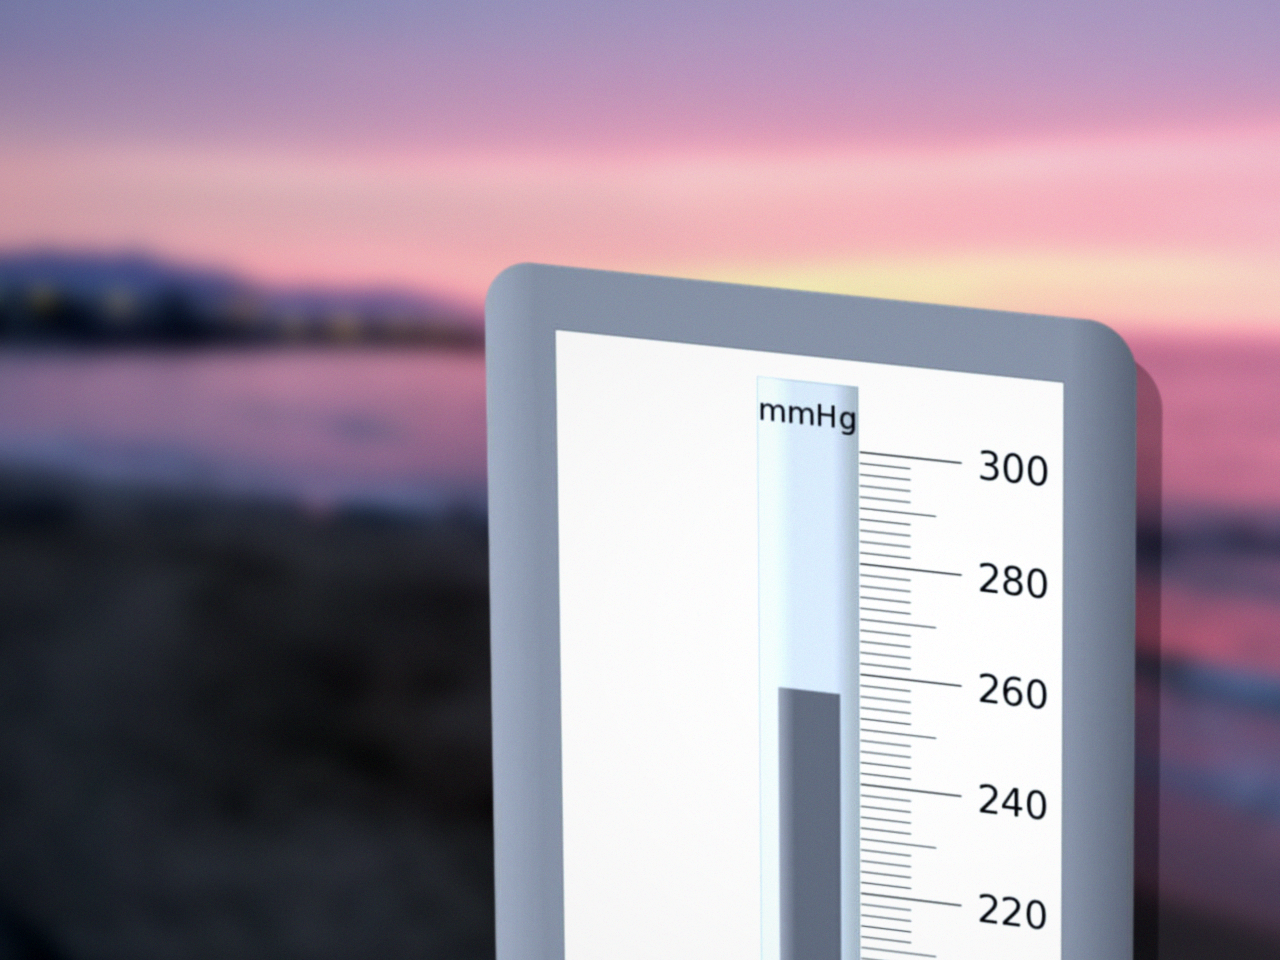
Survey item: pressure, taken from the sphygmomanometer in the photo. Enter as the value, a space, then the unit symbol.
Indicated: 256 mmHg
